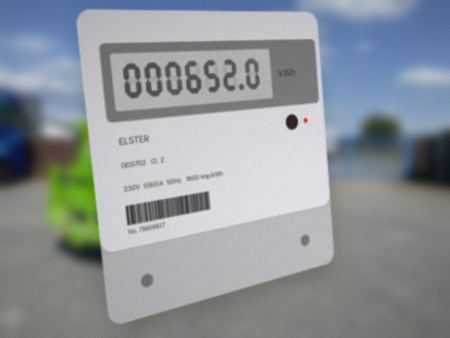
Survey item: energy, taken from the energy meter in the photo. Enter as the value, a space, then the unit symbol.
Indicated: 652.0 kWh
